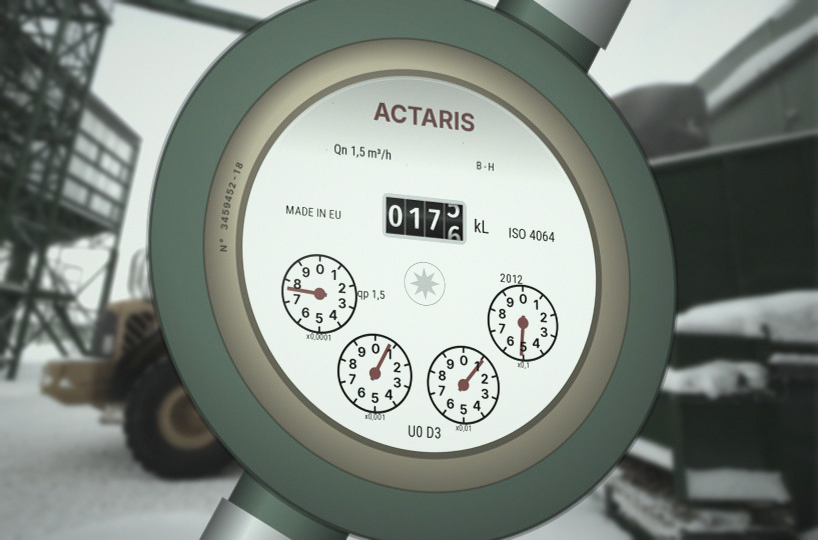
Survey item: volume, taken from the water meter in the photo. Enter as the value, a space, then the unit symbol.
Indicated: 175.5107 kL
